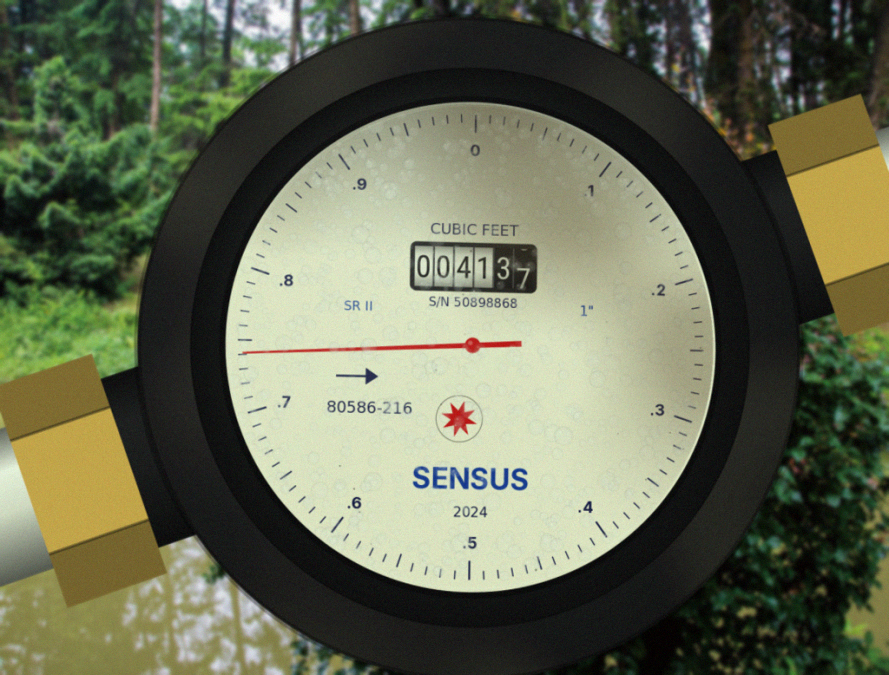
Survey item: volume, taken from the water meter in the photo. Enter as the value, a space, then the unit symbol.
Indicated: 4136.74 ft³
